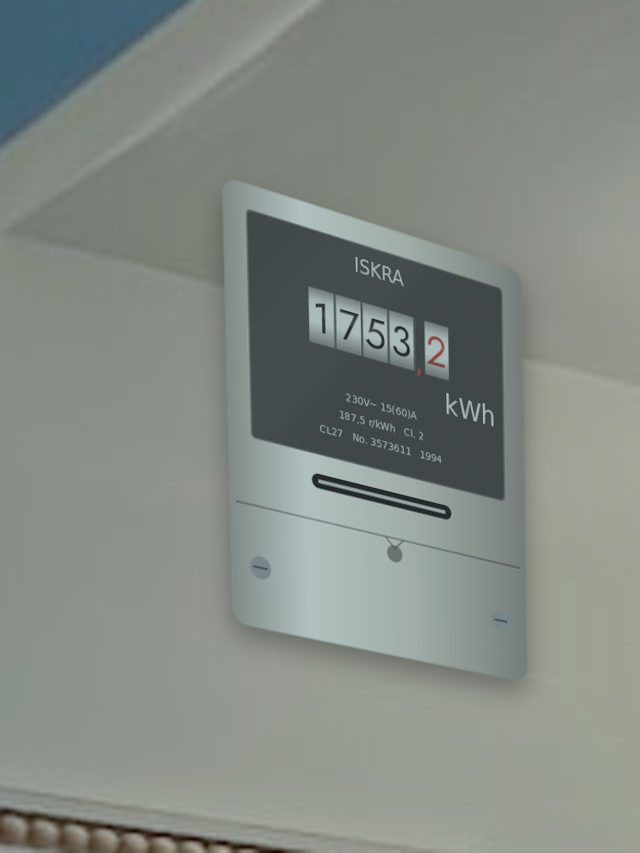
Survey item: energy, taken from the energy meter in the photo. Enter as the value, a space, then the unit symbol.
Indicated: 1753.2 kWh
